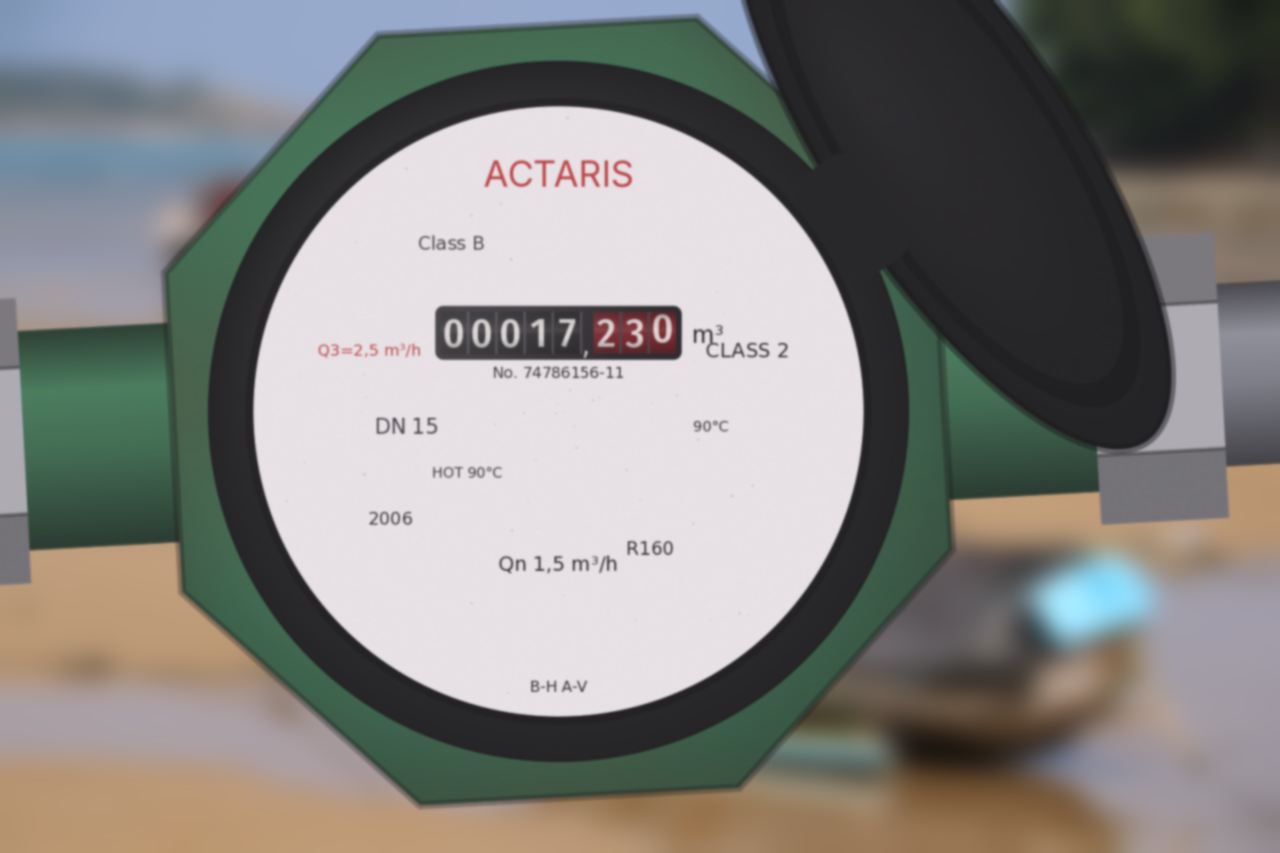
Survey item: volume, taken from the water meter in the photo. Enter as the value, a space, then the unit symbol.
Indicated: 17.230 m³
